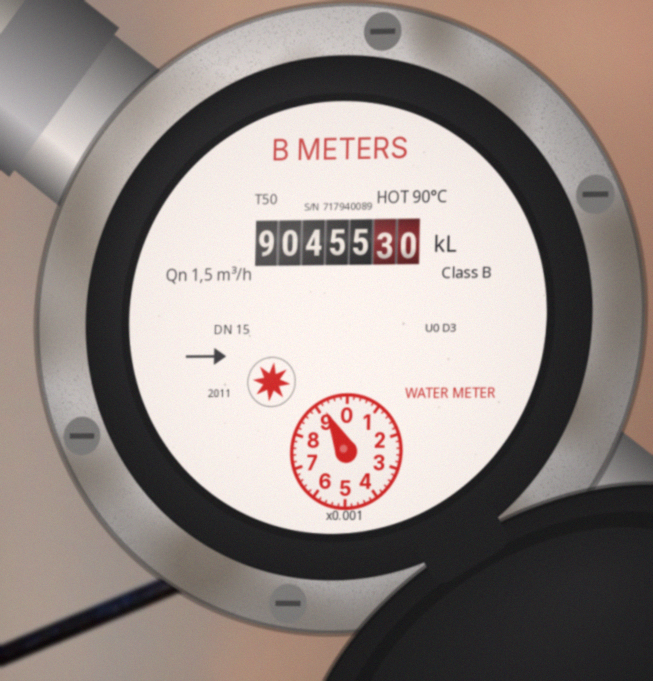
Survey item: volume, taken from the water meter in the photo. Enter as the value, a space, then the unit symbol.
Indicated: 90455.299 kL
